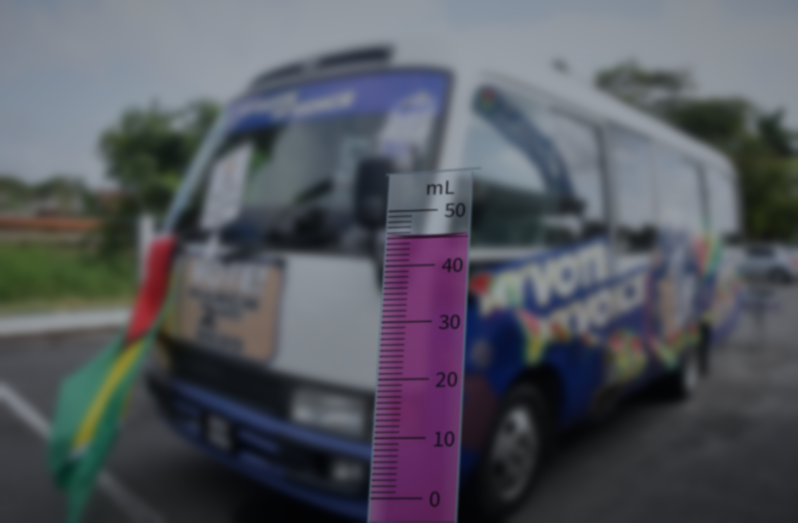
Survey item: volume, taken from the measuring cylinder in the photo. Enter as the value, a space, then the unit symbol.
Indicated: 45 mL
